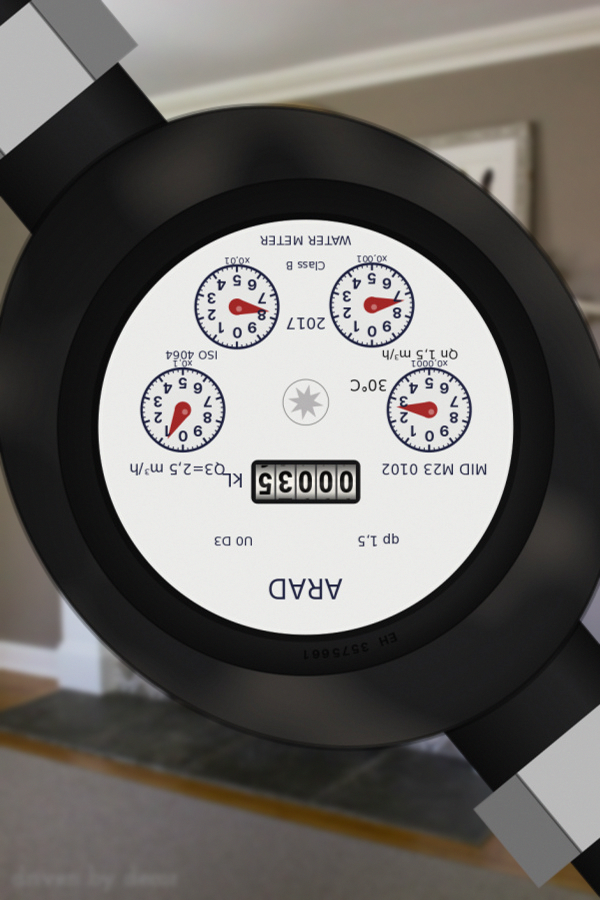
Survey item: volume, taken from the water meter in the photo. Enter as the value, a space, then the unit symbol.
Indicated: 35.0772 kL
